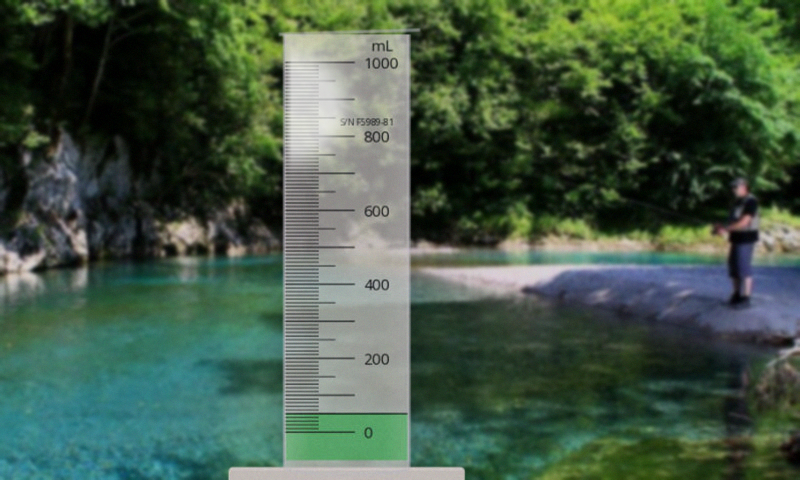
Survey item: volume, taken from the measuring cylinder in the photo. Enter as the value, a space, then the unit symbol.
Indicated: 50 mL
